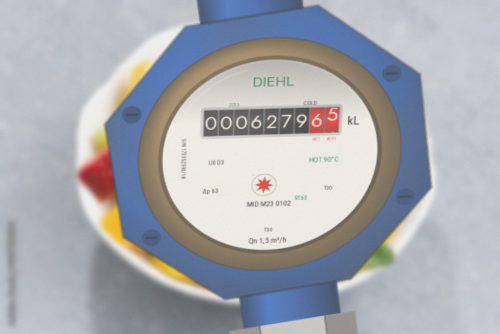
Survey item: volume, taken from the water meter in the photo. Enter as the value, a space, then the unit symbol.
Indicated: 6279.65 kL
